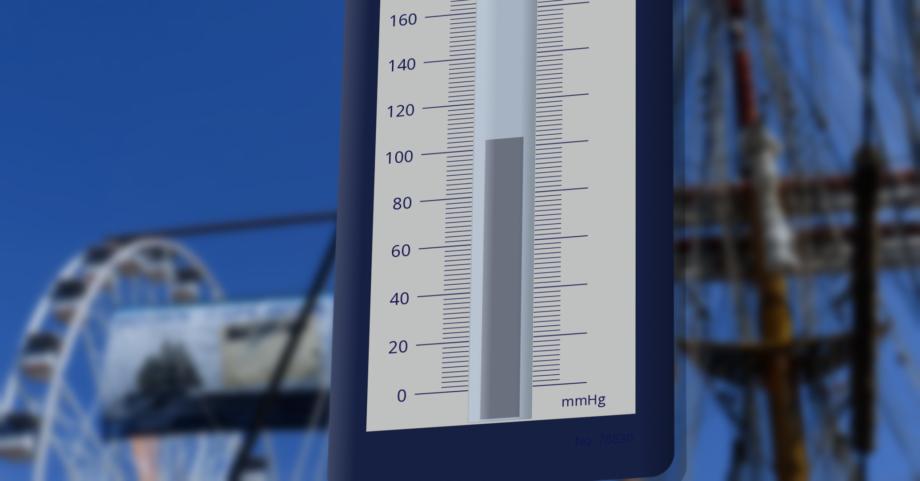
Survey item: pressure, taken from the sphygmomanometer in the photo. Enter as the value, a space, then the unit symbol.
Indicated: 104 mmHg
